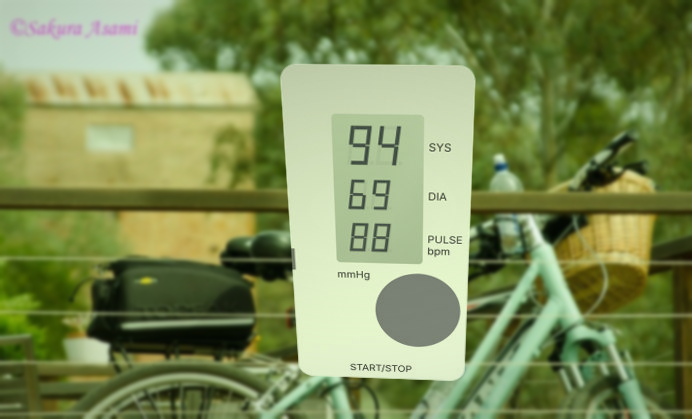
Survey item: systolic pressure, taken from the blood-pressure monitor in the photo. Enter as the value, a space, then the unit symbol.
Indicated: 94 mmHg
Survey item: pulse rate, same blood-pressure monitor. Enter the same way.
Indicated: 88 bpm
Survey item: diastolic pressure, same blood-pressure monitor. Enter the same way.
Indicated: 69 mmHg
